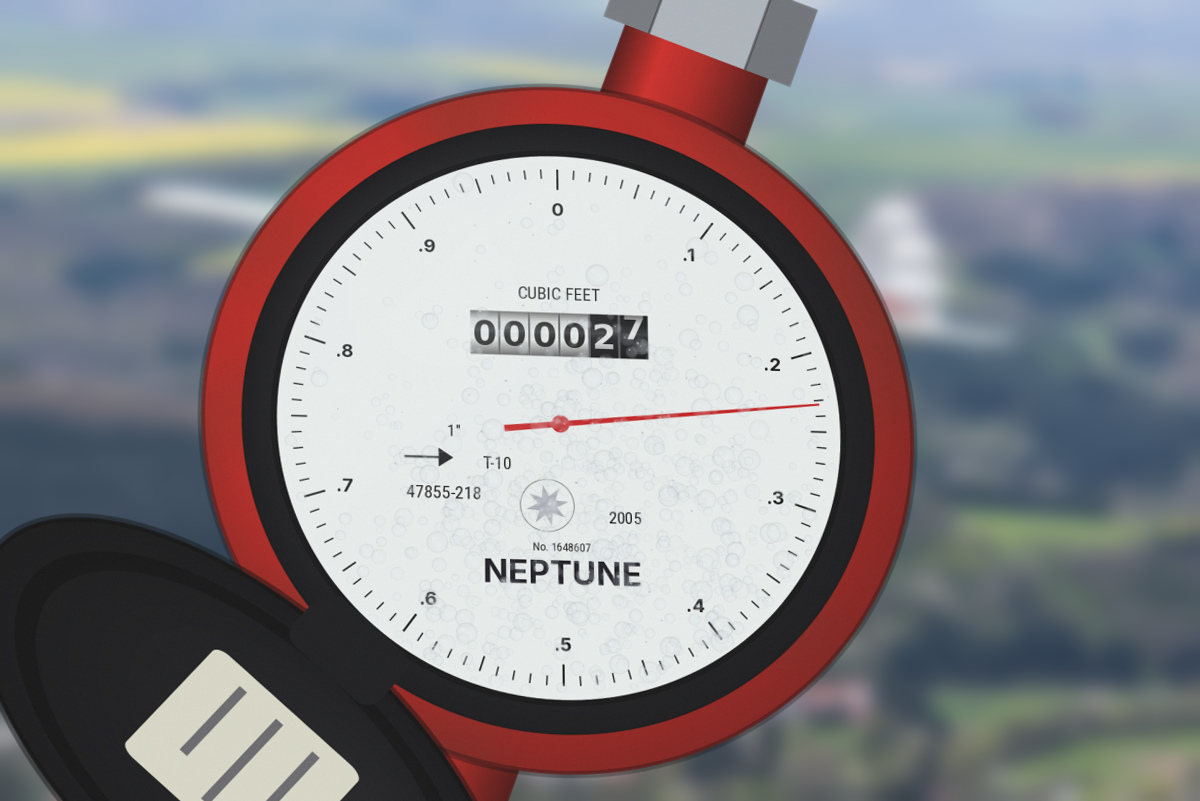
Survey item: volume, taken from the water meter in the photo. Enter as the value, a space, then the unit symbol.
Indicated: 27.23 ft³
